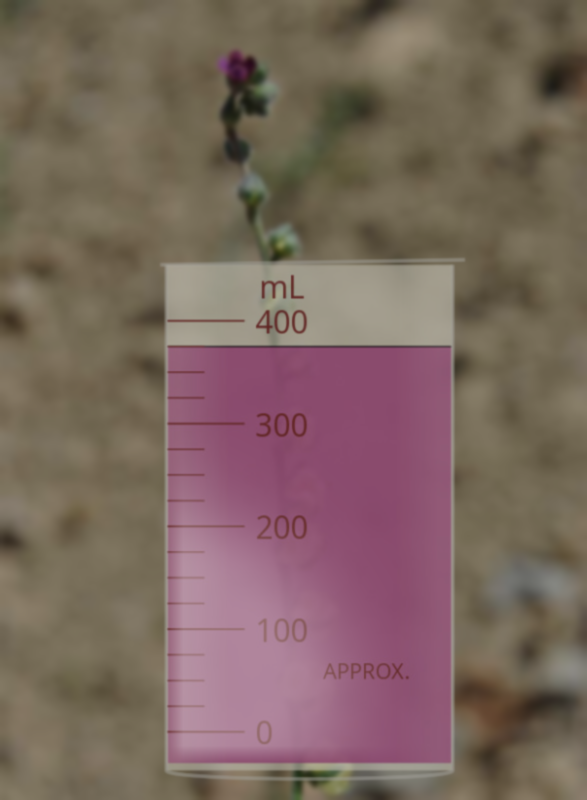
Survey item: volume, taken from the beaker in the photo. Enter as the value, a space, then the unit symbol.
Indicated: 375 mL
